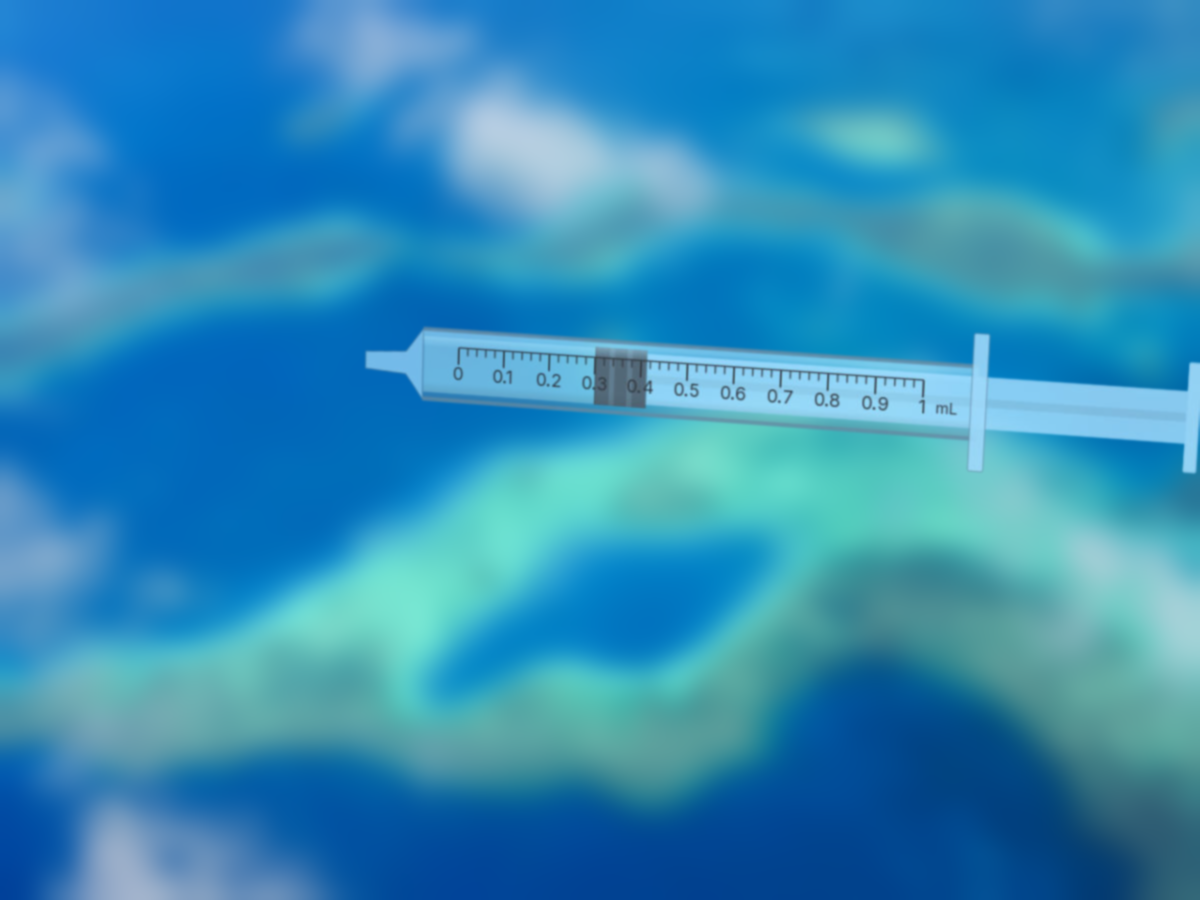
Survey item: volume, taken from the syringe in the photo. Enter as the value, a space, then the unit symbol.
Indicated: 0.3 mL
